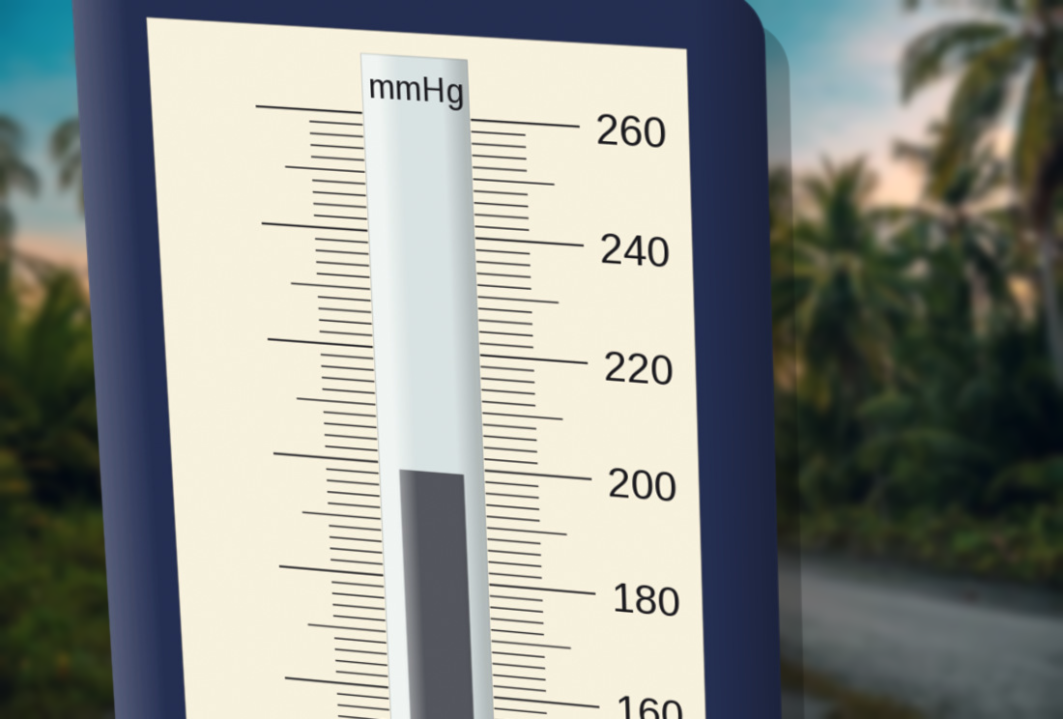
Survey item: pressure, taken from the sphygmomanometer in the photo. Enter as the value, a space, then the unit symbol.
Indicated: 199 mmHg
